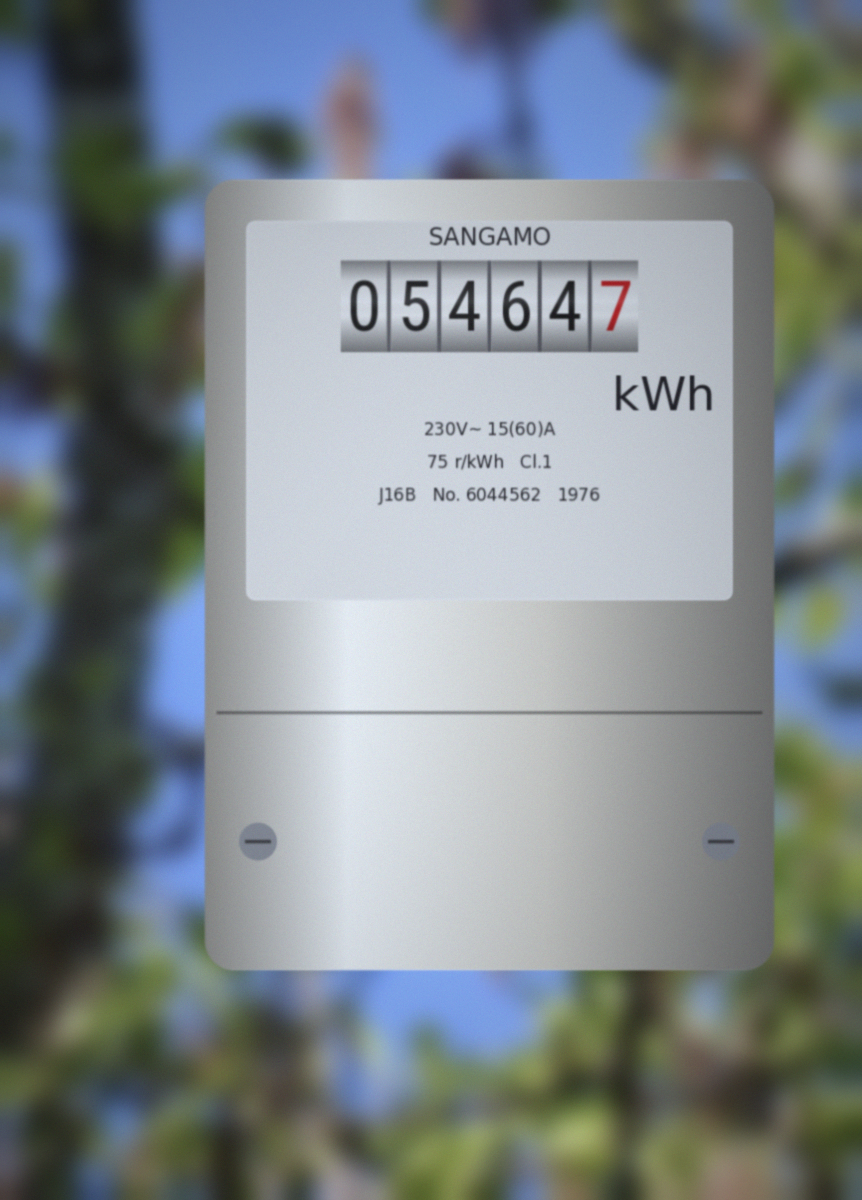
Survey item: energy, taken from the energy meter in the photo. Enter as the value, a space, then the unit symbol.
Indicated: 5464.7 kWh
